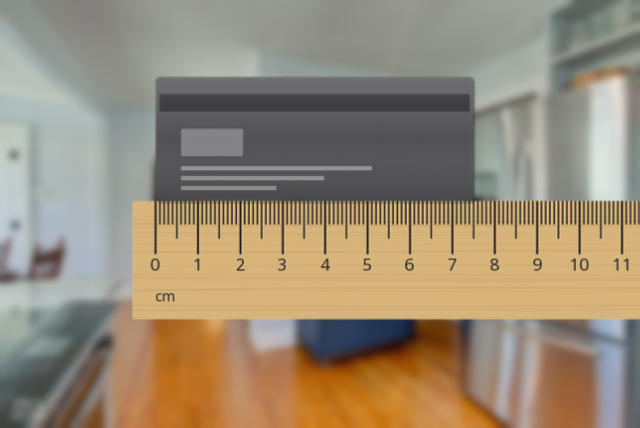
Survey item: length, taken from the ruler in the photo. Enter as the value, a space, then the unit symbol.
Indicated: 7.5 cm
